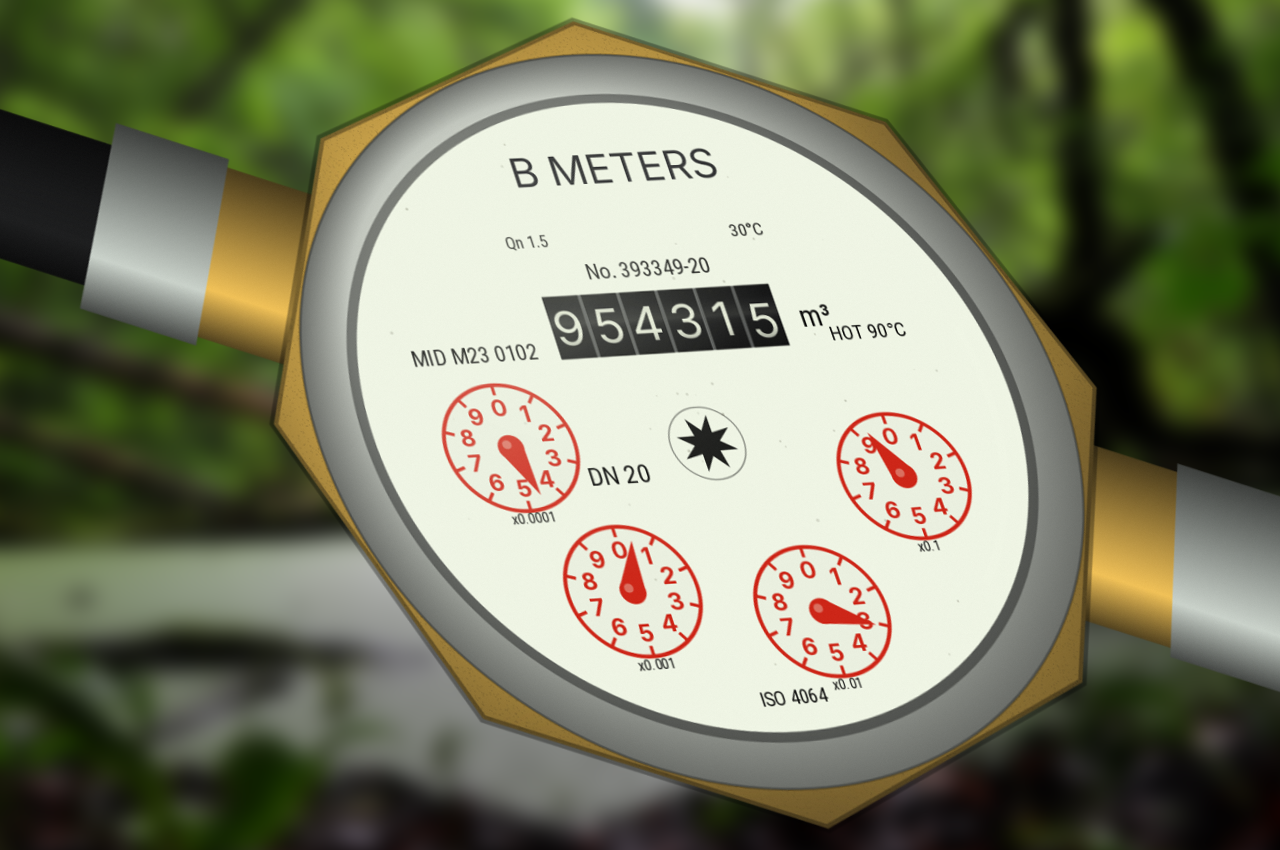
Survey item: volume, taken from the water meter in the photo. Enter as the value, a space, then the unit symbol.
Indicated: 954314.9304 m³
